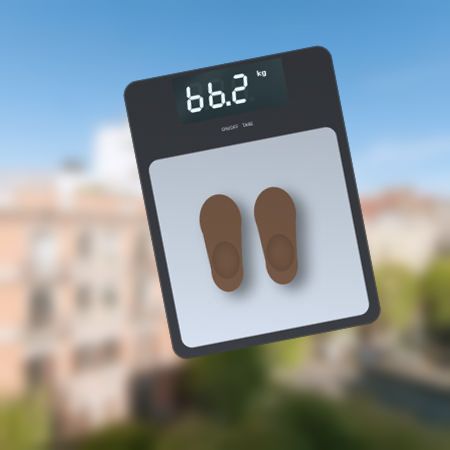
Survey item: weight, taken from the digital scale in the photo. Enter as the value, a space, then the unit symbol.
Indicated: 66.2 kg
